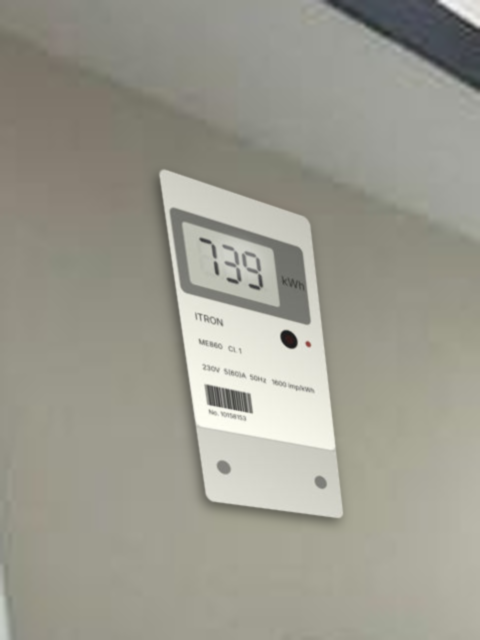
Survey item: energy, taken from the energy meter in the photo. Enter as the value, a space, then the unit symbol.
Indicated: 739 kWh
